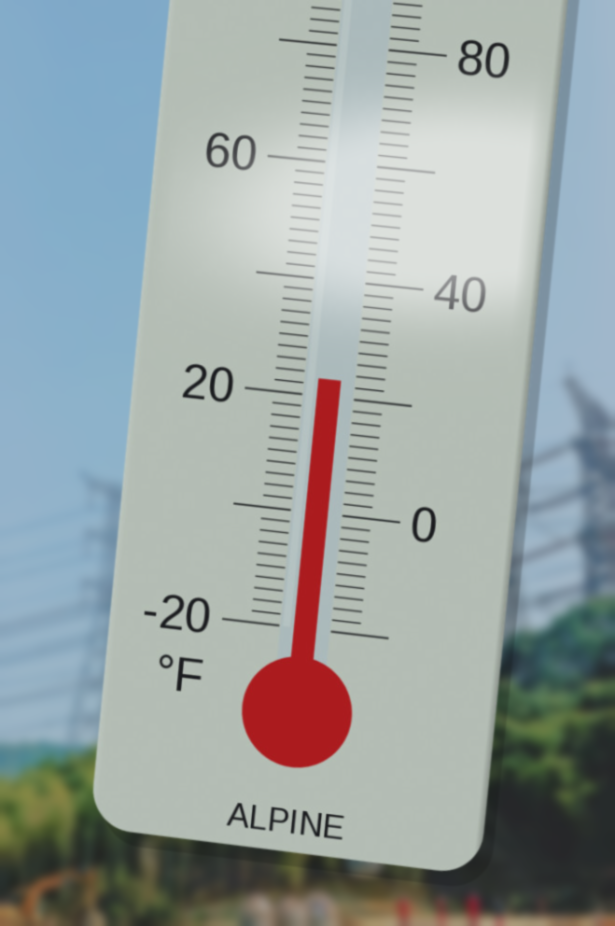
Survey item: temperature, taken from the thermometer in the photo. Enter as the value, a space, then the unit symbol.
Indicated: 23 °F
